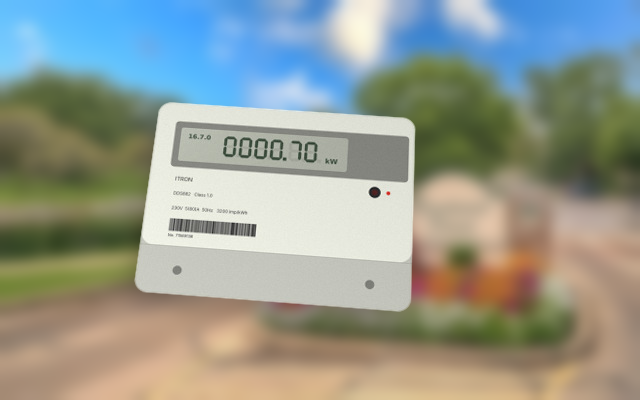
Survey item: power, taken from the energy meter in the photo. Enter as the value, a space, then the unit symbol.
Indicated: 0.70 kW
